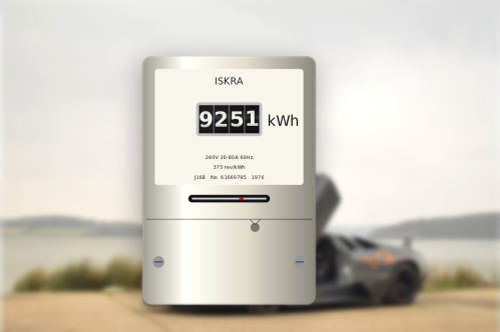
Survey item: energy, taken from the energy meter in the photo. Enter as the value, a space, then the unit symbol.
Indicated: 9251 kWh
